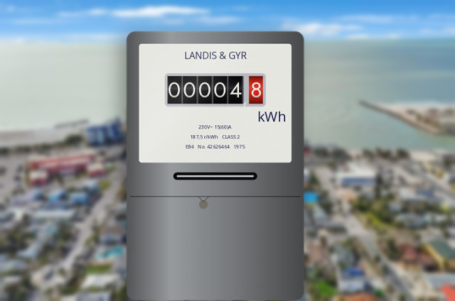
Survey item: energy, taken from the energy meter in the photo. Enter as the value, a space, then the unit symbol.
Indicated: 4.8 kWh
